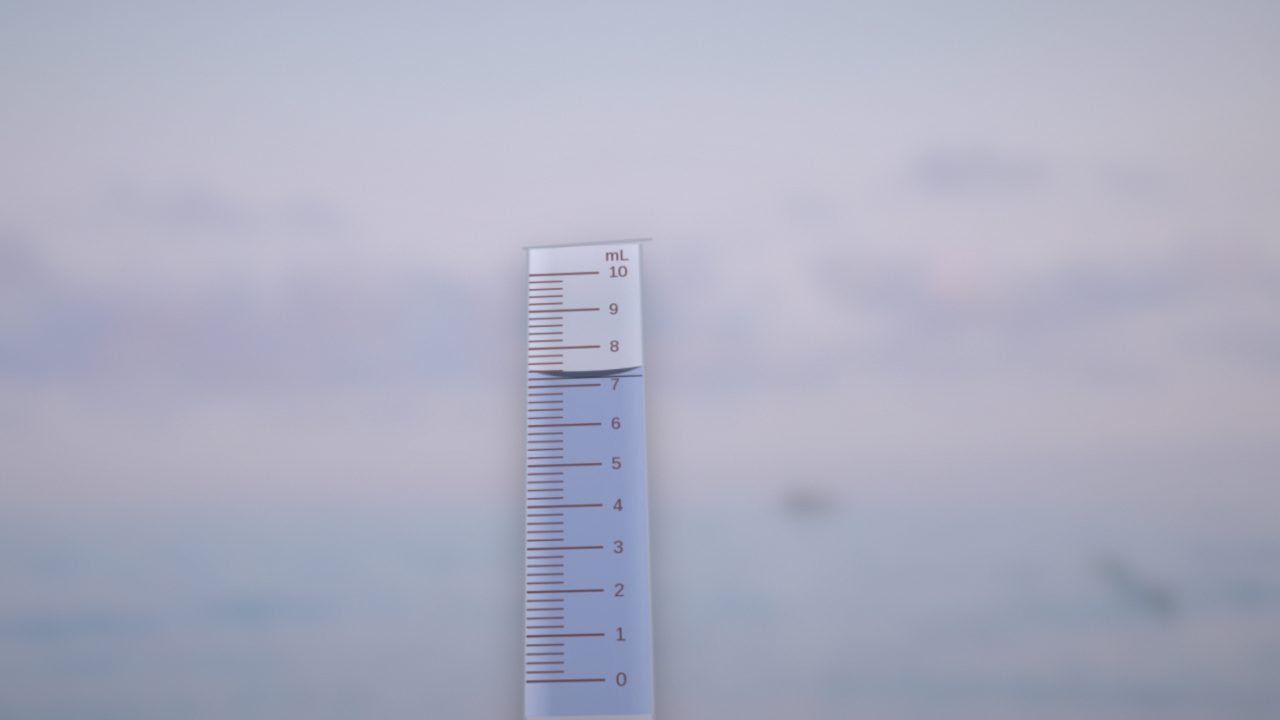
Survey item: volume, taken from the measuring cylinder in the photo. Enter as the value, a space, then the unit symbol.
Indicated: 7.2 mL
